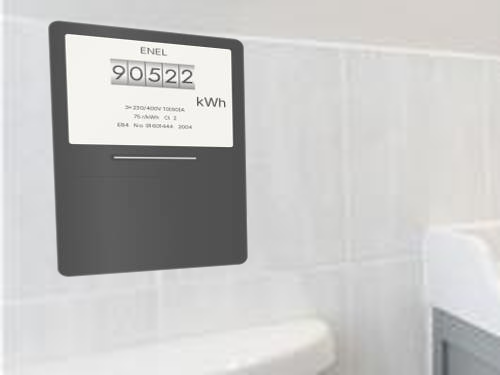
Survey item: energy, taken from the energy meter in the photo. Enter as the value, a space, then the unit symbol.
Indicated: 90522 kWh
